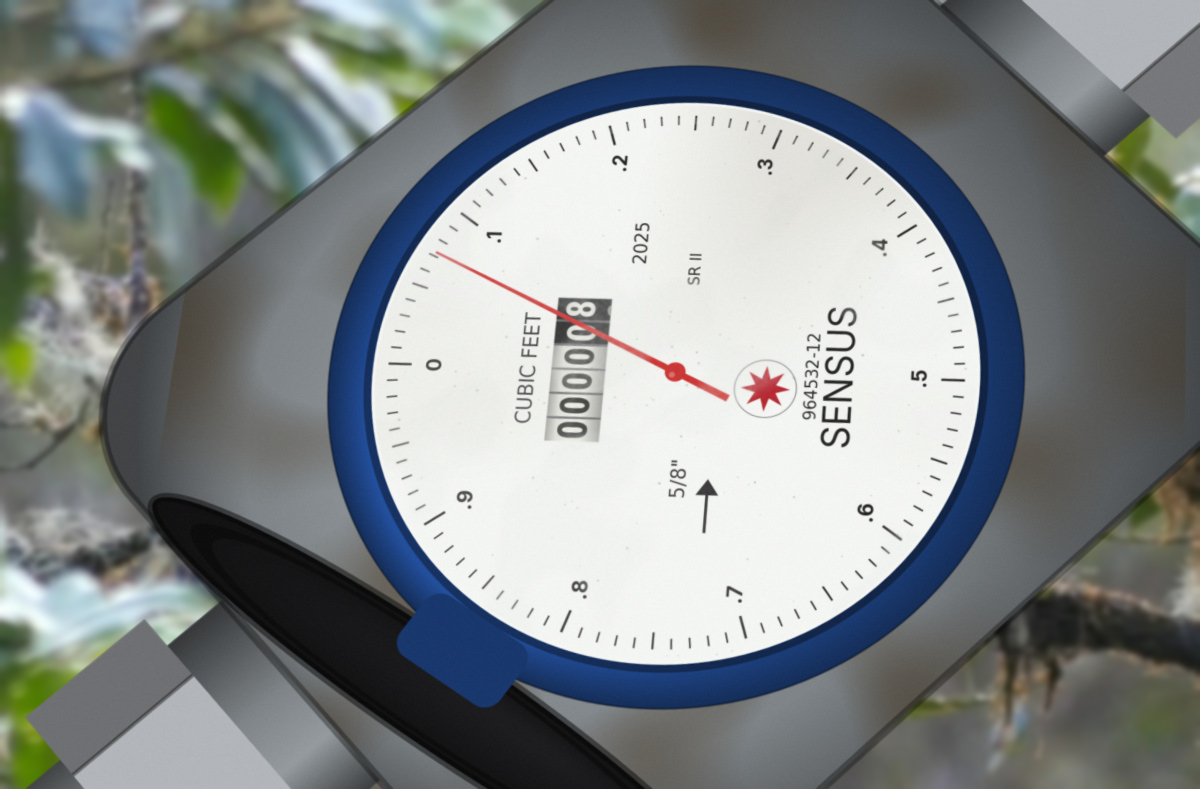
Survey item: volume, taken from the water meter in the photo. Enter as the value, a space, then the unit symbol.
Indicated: 8.07 ft³
